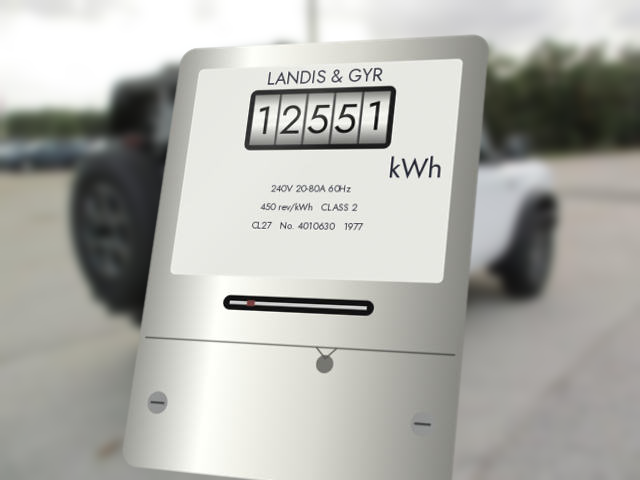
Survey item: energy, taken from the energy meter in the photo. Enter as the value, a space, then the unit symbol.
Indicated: 12551 kWh
